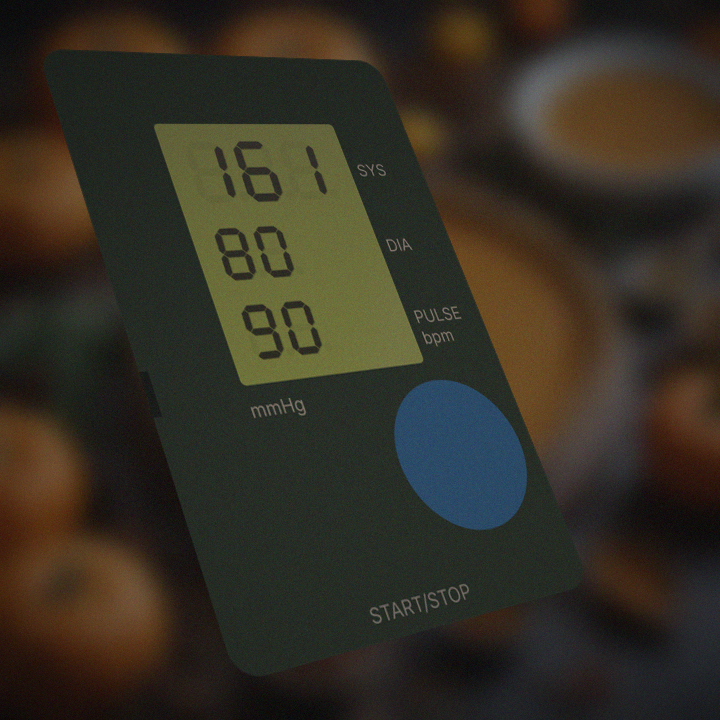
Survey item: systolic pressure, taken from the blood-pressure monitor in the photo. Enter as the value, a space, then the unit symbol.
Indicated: 161 mmHg
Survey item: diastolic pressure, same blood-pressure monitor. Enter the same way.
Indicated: 80 mmHg
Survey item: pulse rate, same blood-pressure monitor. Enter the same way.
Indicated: 90 bpm
